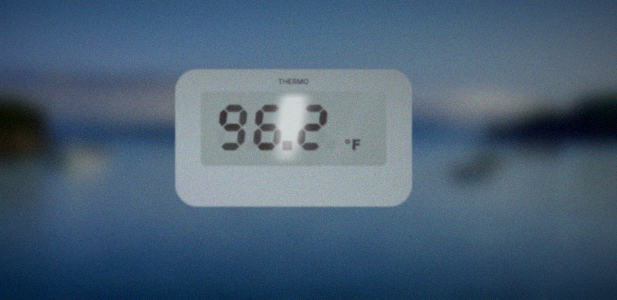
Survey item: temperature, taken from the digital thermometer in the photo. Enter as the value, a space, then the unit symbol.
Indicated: 96.2 °F
